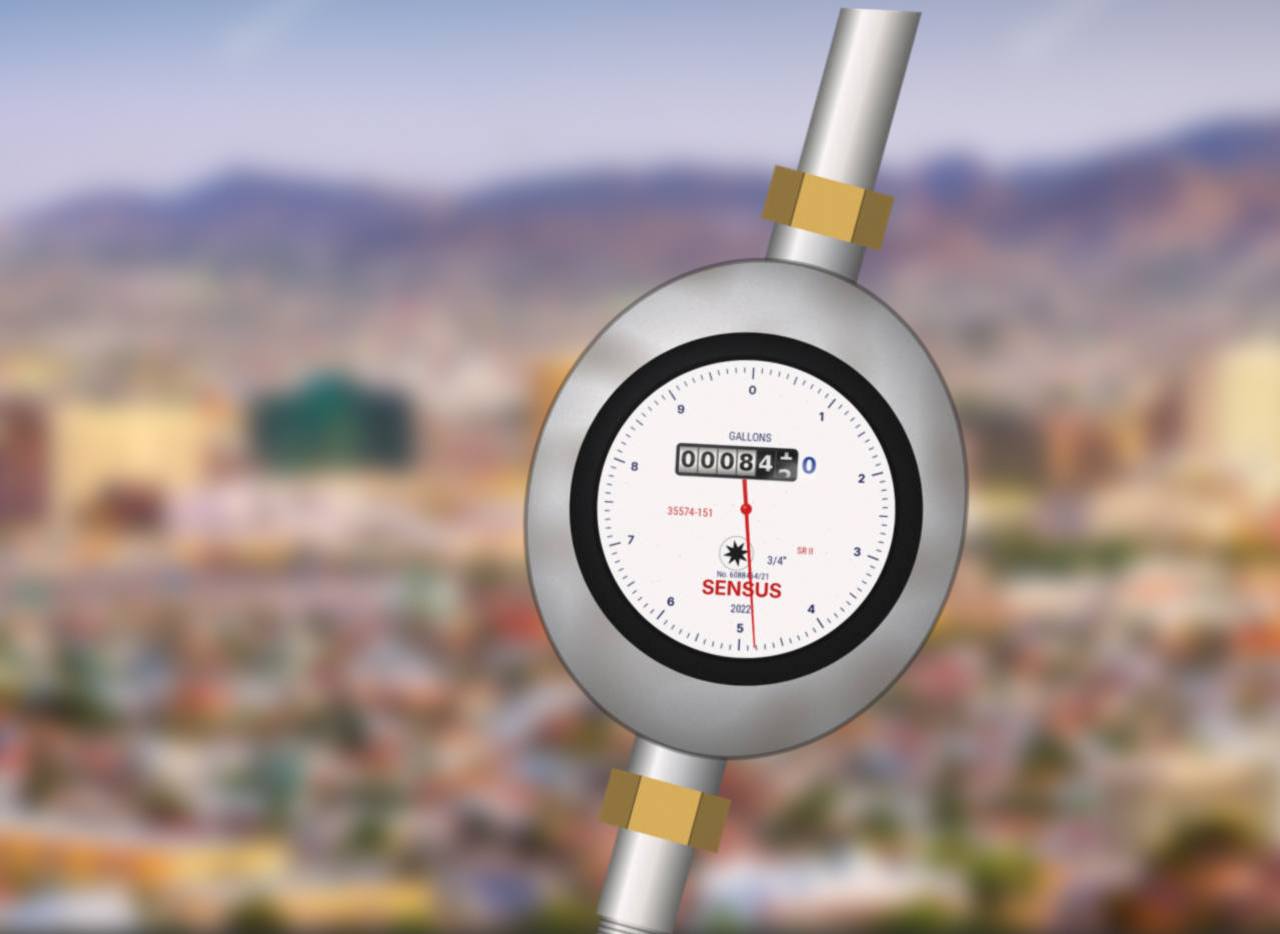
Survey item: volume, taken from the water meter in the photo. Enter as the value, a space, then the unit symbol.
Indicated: 8414.8 gal
